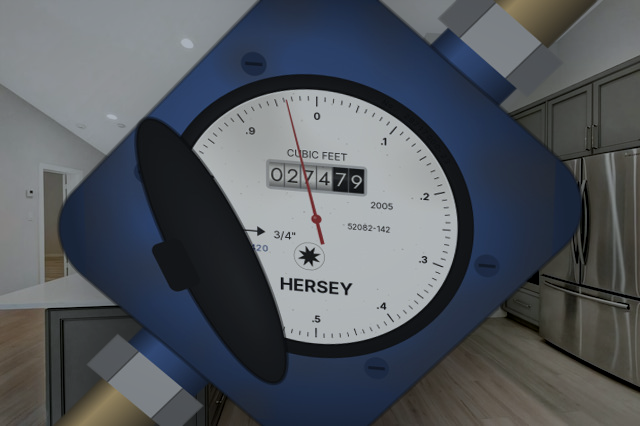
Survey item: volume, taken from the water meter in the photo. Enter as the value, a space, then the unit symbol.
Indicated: 27478.96 ft³
